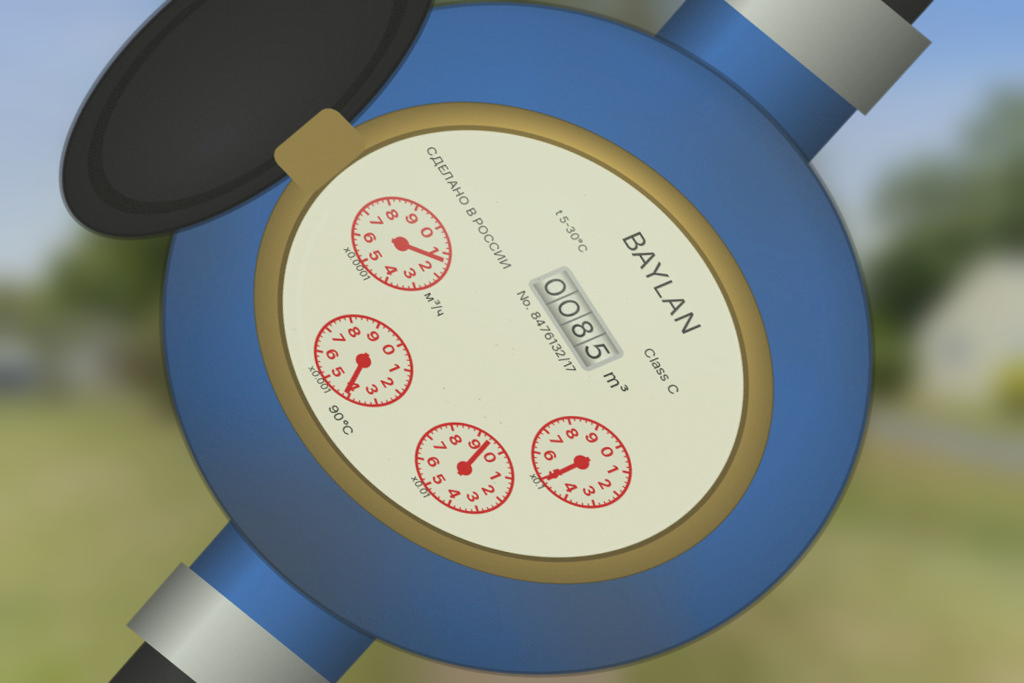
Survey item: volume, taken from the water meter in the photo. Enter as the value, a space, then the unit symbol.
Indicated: 85.4941 m³
